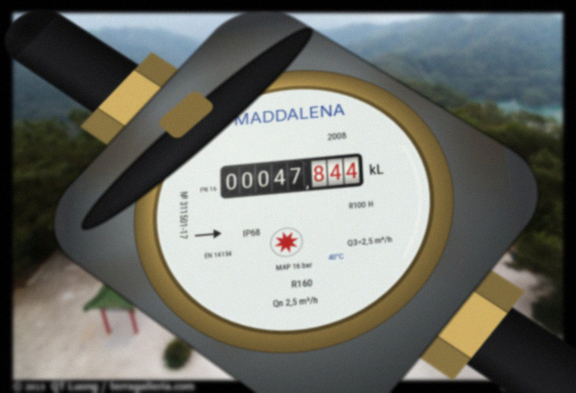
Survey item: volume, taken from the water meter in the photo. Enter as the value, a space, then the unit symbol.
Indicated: 47.844 kL
